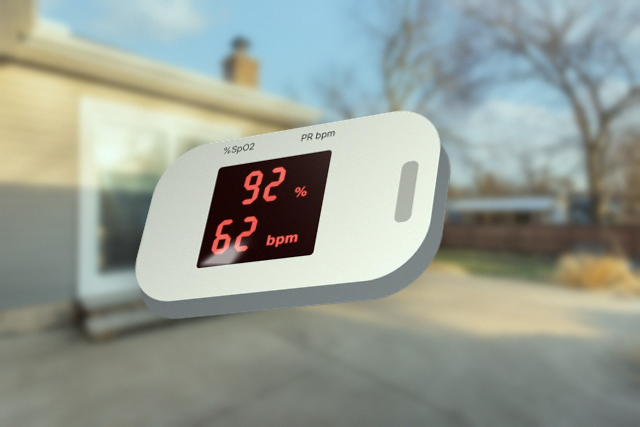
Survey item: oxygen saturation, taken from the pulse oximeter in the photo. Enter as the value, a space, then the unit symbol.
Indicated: 92 %
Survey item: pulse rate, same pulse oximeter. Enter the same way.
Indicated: 62 bpm
